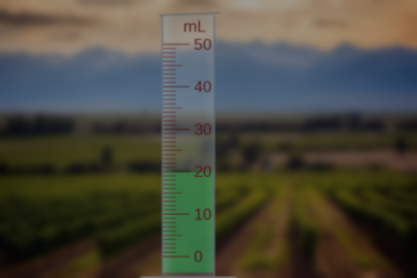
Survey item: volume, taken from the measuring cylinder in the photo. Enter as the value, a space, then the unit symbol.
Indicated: 20 mL
